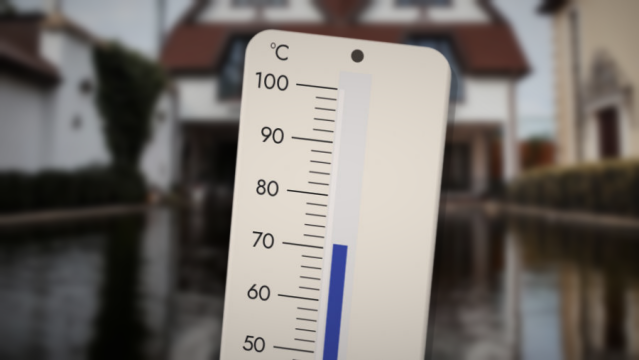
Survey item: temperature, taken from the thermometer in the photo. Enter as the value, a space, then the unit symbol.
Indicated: 71 °C
